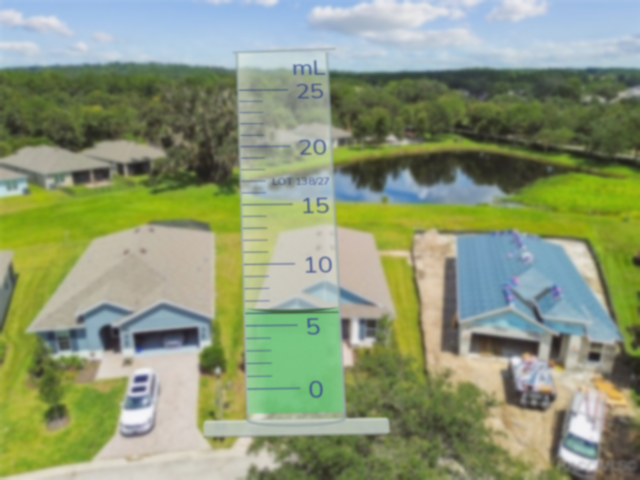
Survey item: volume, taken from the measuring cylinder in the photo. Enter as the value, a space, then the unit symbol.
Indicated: 6 mL
